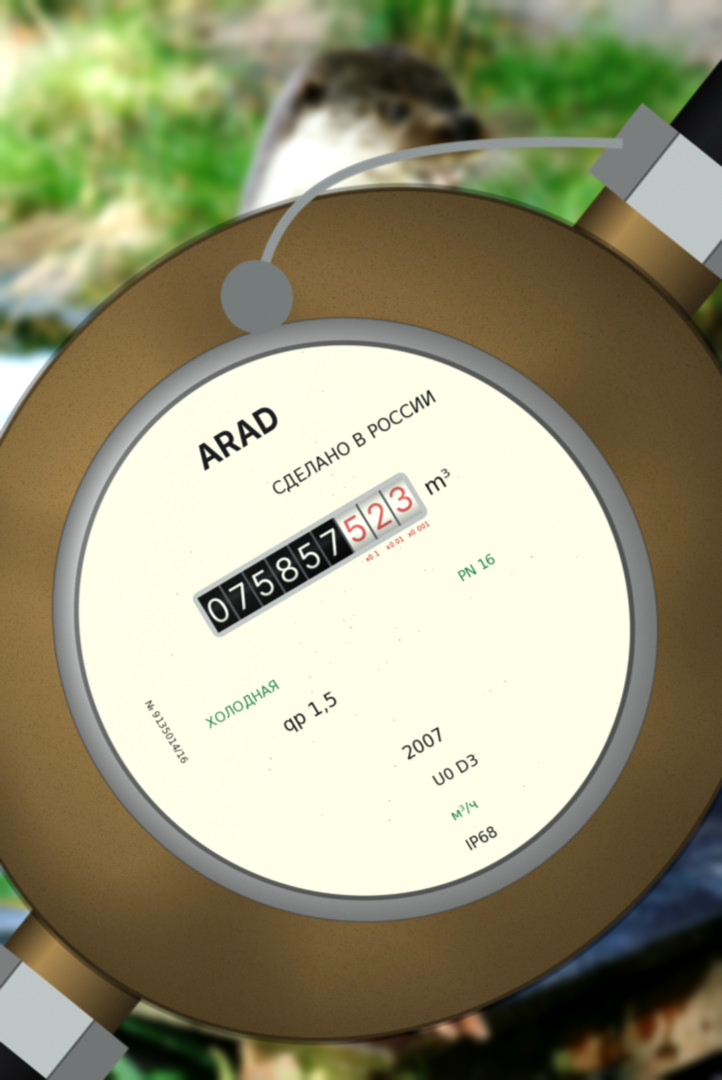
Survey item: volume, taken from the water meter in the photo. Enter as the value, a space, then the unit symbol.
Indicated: 75857.523 m³
